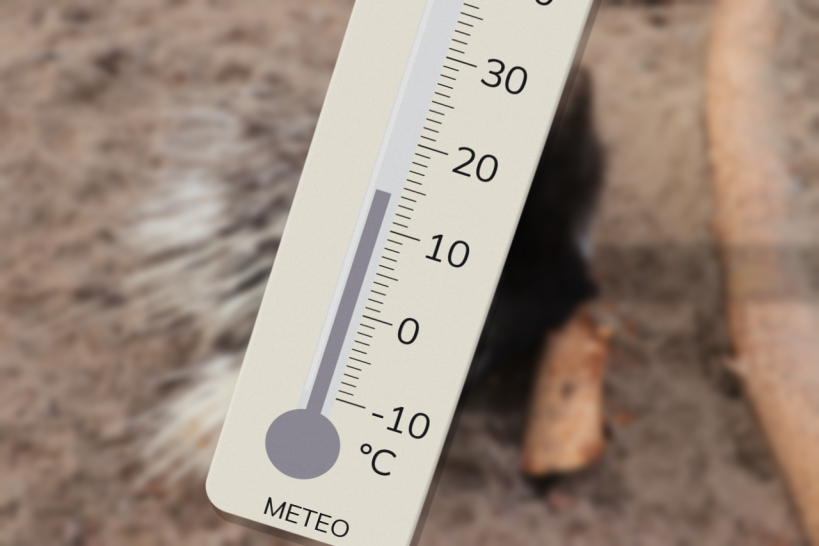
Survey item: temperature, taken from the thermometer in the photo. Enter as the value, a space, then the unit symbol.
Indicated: 14 °C
